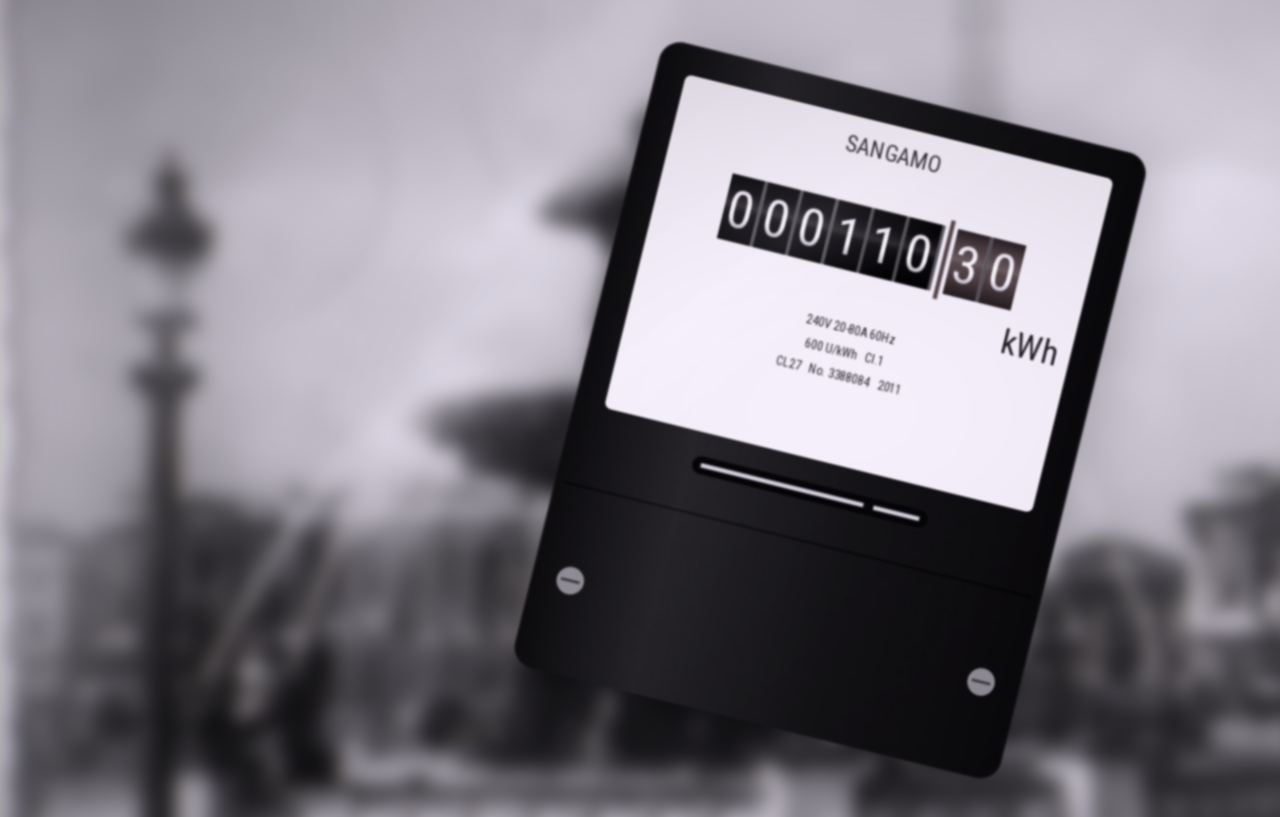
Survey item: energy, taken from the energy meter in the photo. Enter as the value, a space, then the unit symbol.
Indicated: 110.30 kWh
